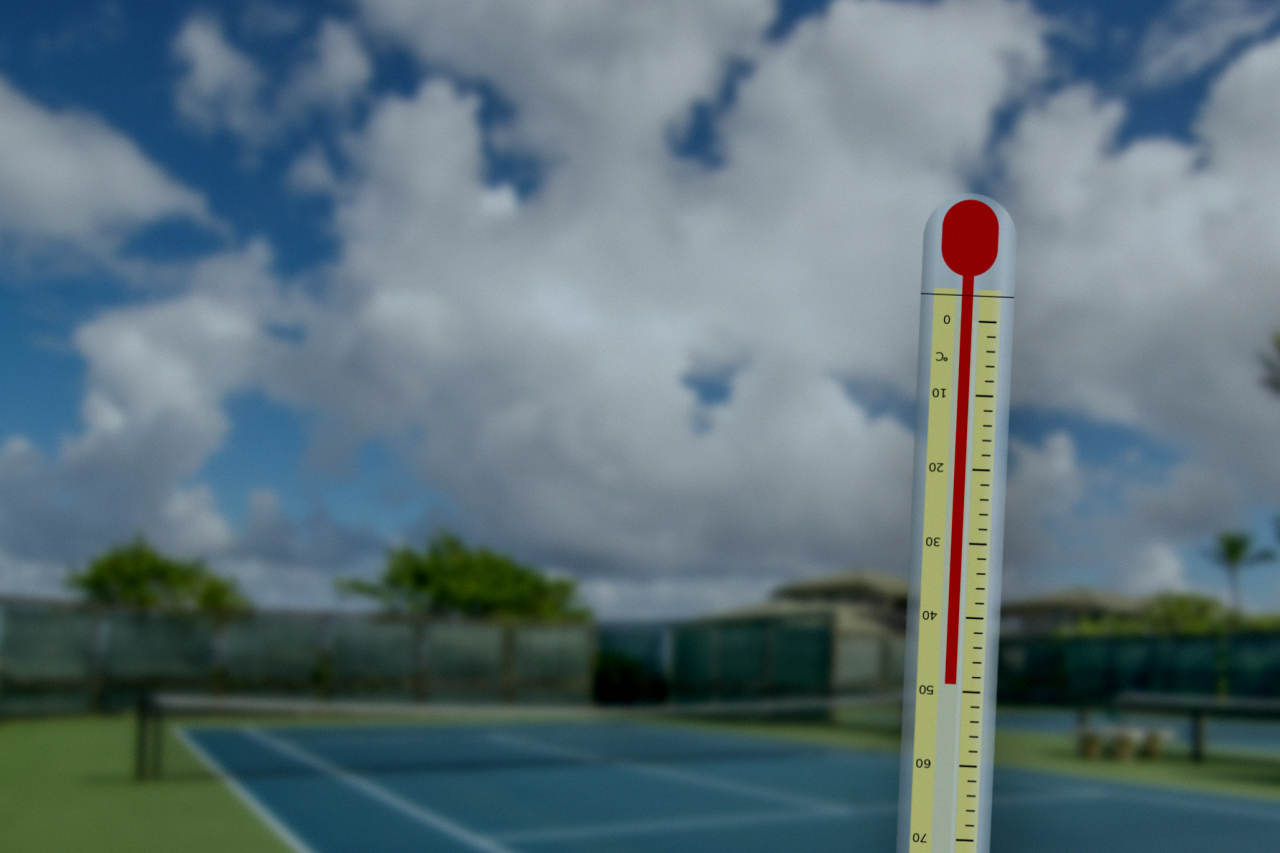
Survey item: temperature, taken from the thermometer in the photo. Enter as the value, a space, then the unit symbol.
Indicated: 49 °C
